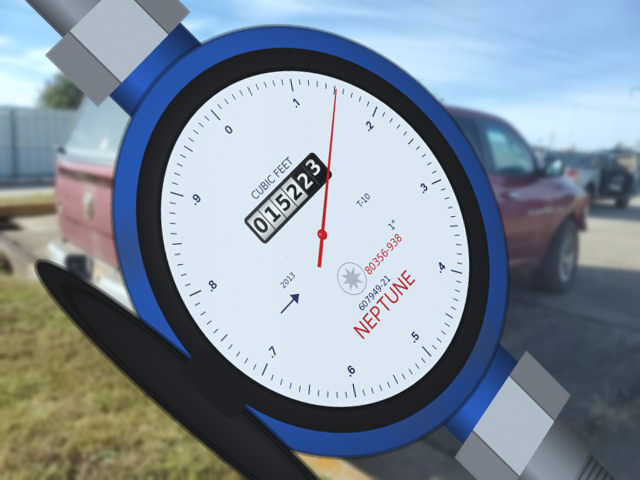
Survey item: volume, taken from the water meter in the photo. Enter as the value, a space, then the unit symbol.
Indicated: 15223.15 ft³
